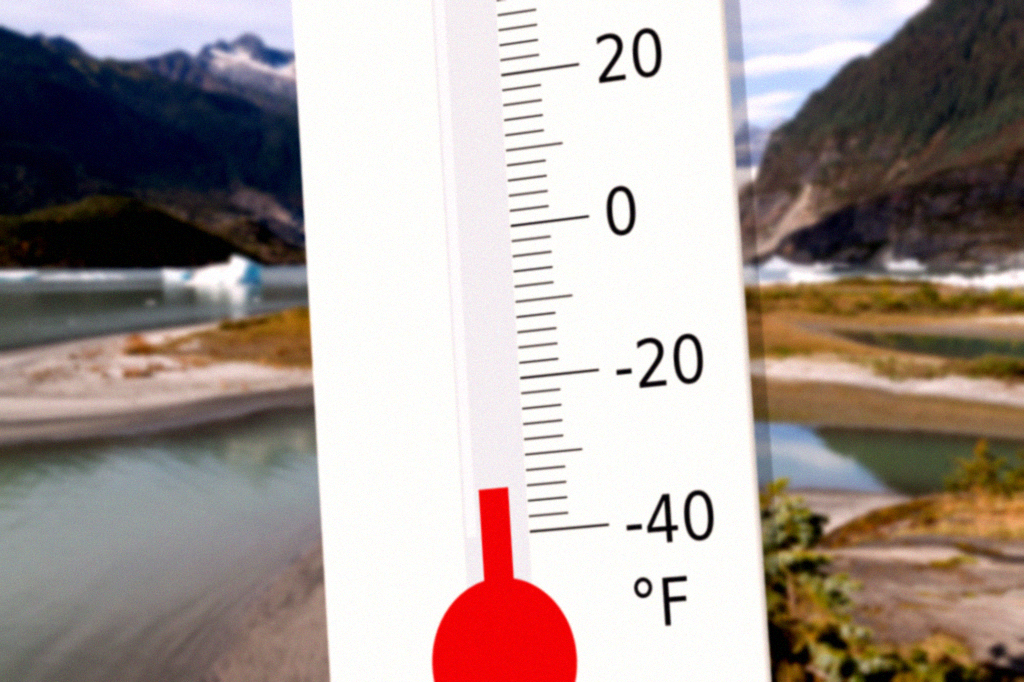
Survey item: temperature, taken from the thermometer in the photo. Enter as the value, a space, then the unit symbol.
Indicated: -34 °F
